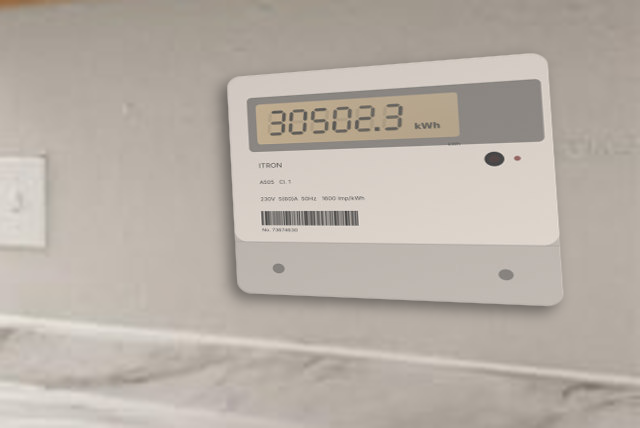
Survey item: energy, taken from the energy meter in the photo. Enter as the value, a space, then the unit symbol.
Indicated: 30502.3 kWh
